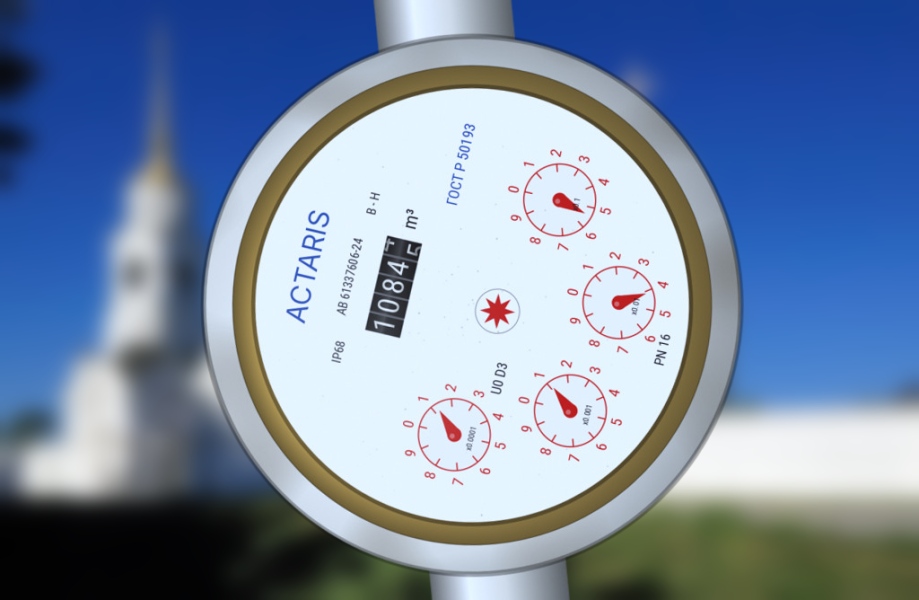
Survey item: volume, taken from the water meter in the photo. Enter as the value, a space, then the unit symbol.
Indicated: 10844.5411 m³
